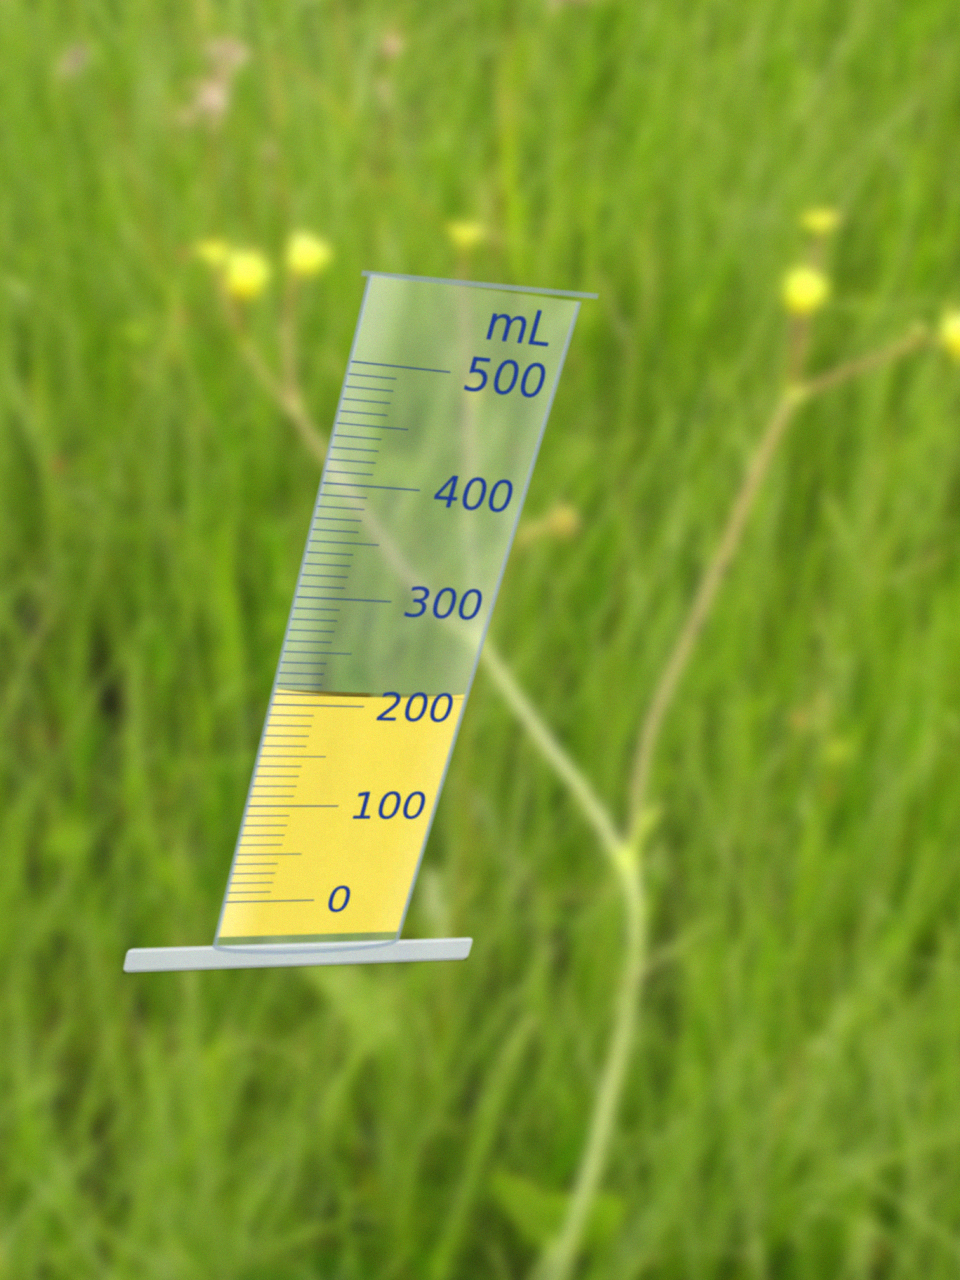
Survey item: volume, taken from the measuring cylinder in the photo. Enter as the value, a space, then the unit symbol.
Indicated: 210 mL
